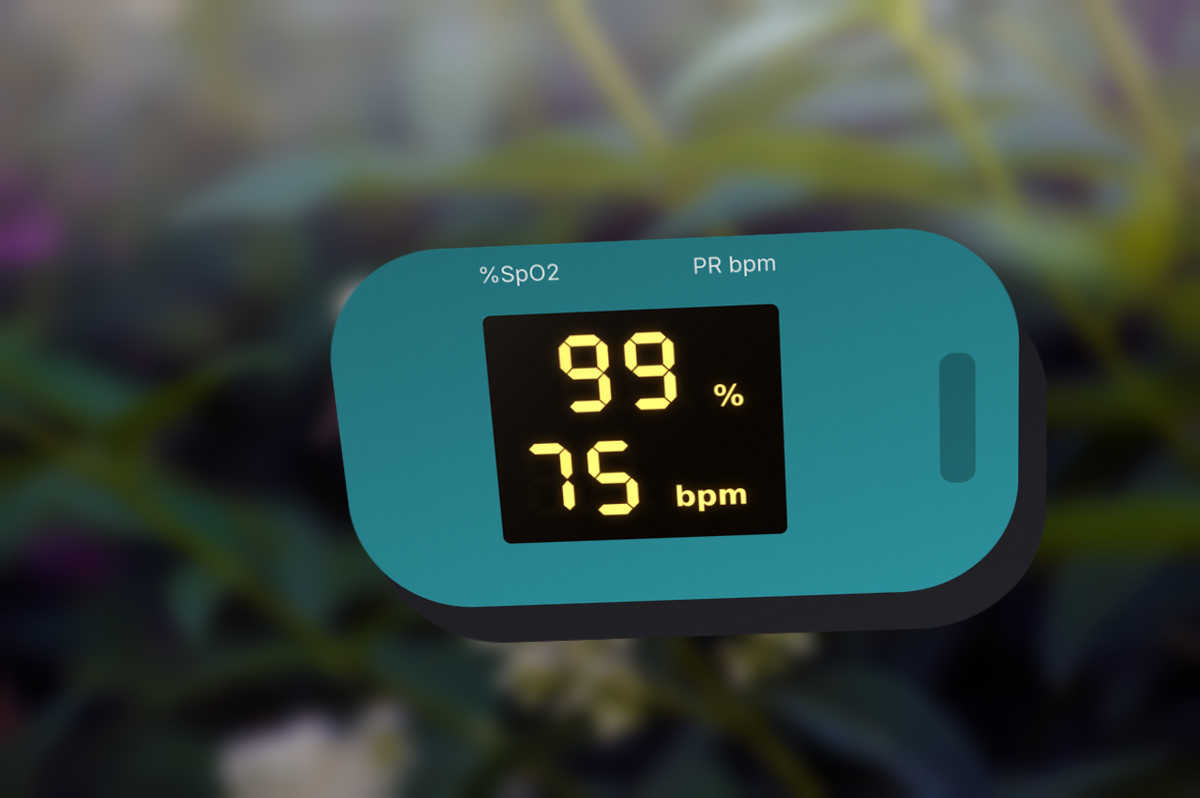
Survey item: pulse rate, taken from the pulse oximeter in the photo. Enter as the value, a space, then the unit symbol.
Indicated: 75 bpm
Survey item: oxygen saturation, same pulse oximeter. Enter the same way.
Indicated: 99 %
